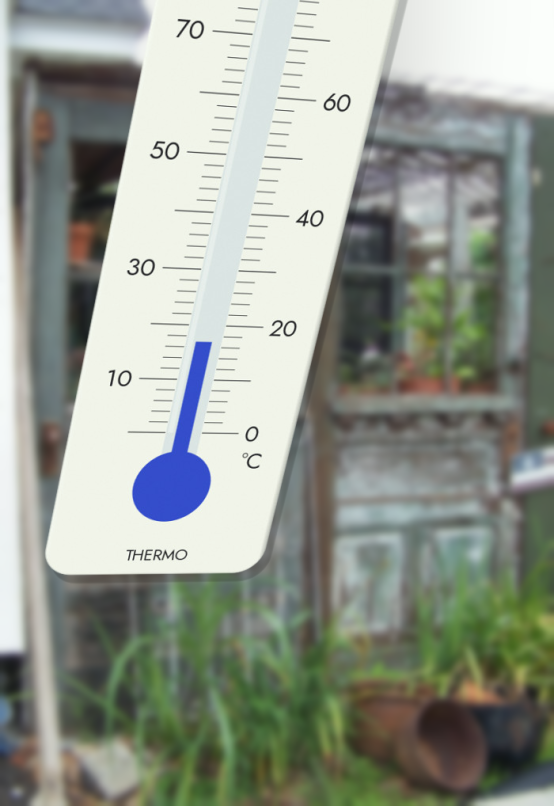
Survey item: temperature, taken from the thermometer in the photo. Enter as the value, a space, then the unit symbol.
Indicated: 17 °C
